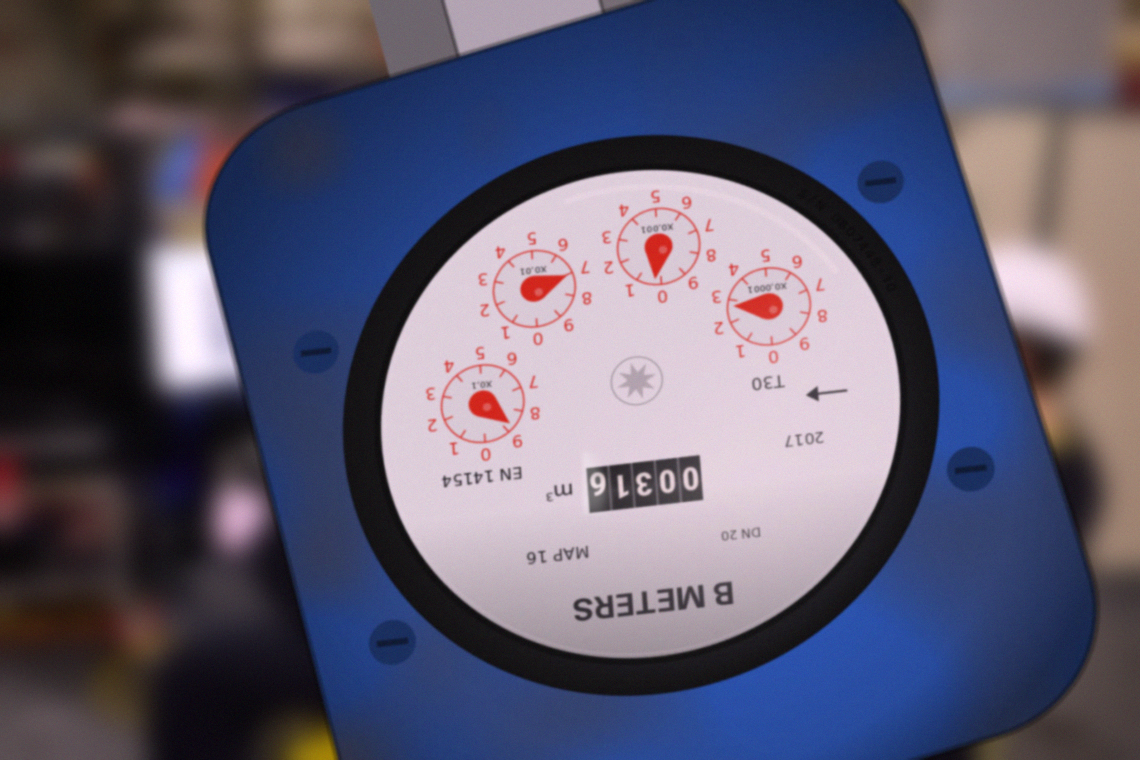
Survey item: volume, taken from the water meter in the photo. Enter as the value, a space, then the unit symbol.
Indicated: 315.8702 m³
